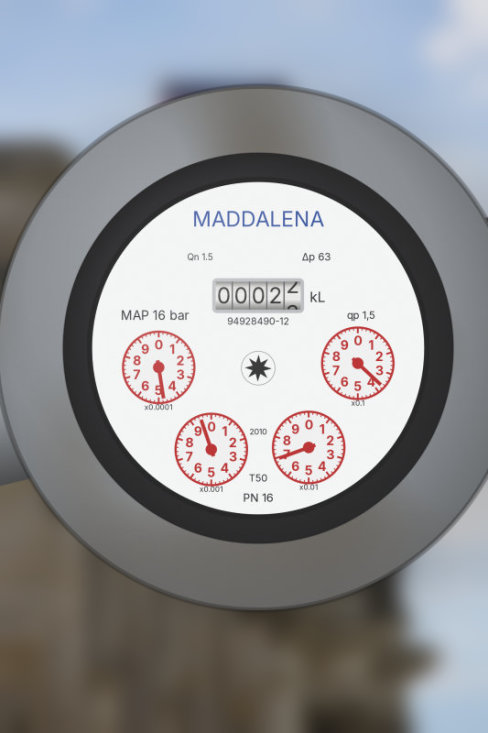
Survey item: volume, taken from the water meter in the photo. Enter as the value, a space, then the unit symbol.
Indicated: 22.3694 kL
